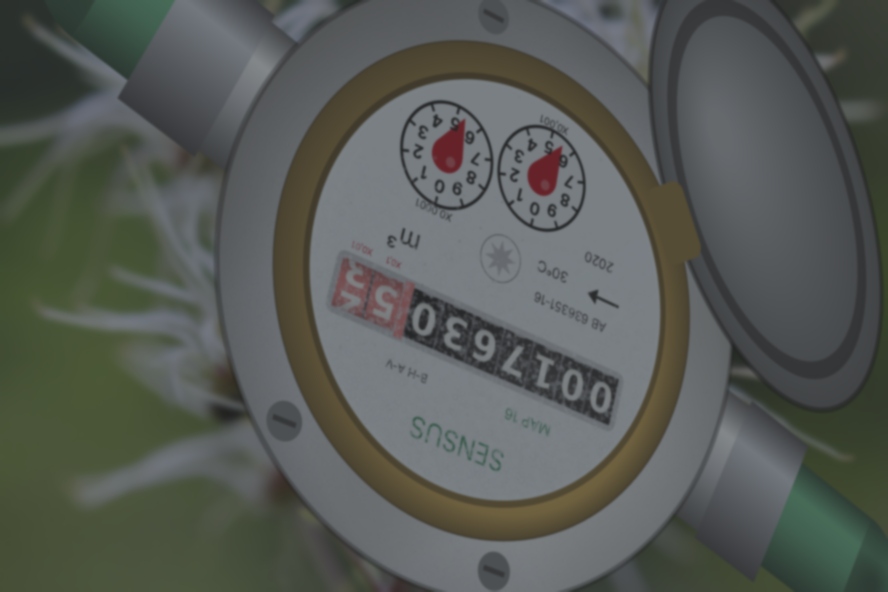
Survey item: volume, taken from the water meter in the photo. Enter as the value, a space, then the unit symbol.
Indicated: 17630.5255 m³
